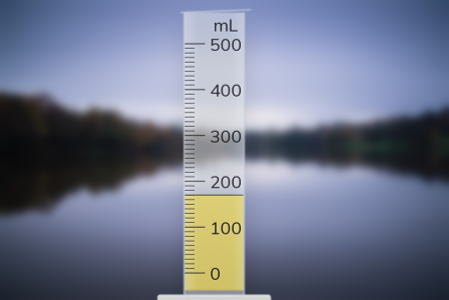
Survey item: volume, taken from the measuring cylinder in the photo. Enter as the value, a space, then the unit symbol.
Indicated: 170 mL
